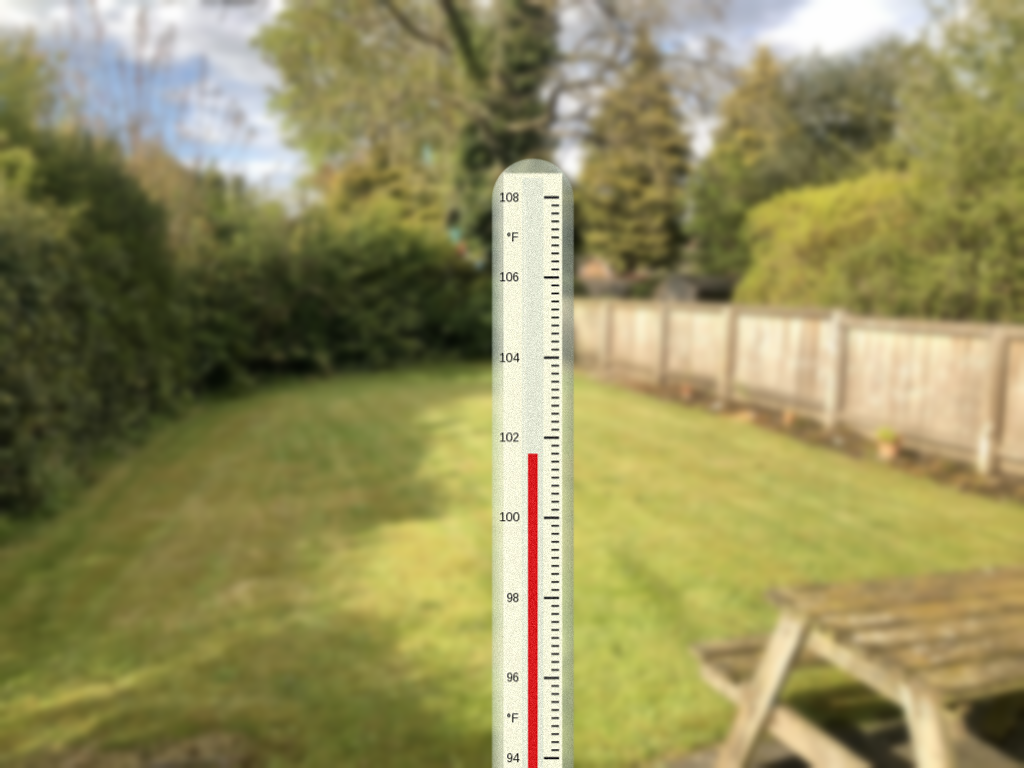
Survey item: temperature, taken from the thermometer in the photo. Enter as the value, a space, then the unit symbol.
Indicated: 101.6 °F
